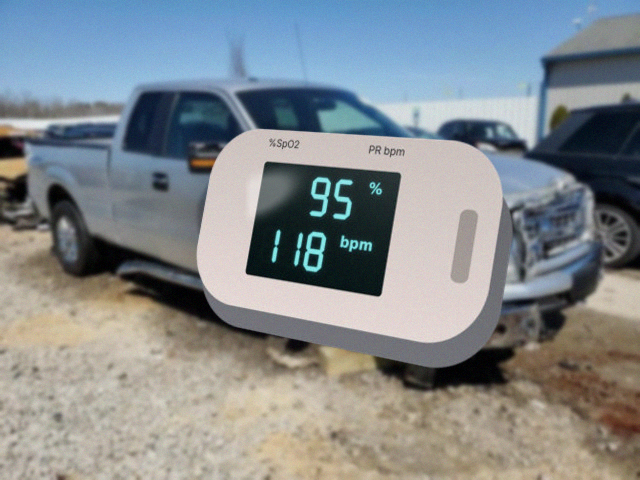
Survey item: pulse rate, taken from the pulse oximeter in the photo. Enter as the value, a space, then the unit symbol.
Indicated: 118 bpm
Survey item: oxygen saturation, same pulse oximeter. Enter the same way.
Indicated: 95 %
